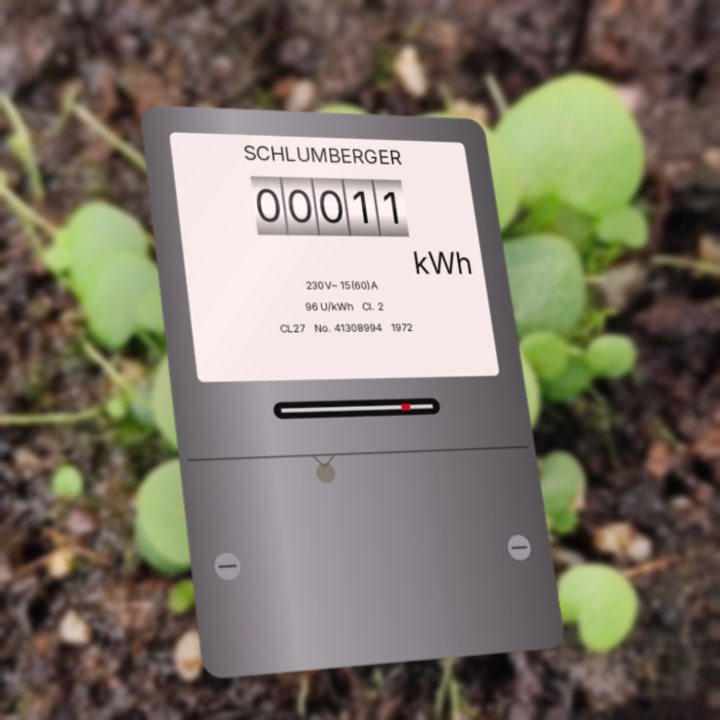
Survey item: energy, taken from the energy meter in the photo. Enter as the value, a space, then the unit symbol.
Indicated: 11 kWh
